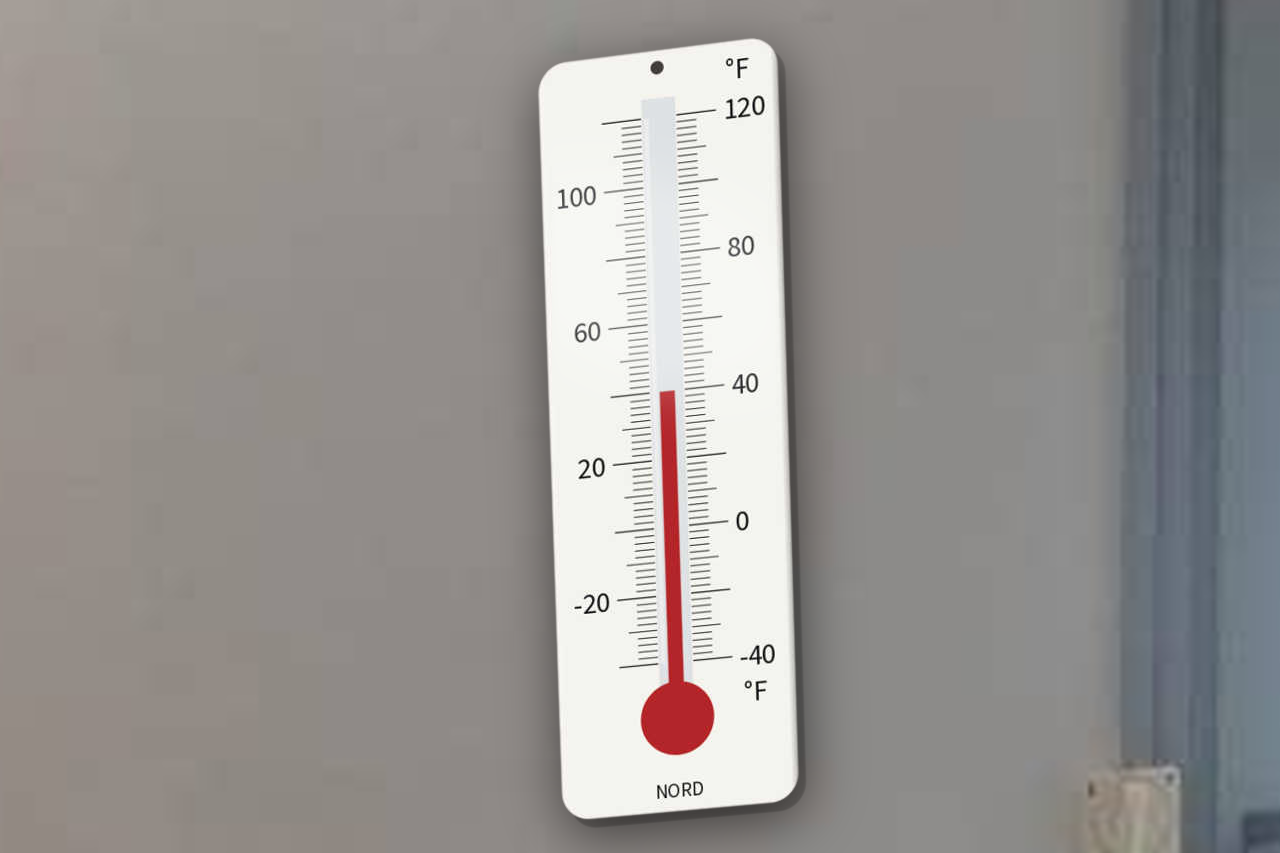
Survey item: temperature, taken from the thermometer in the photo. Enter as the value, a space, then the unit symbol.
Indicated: 40 °F
